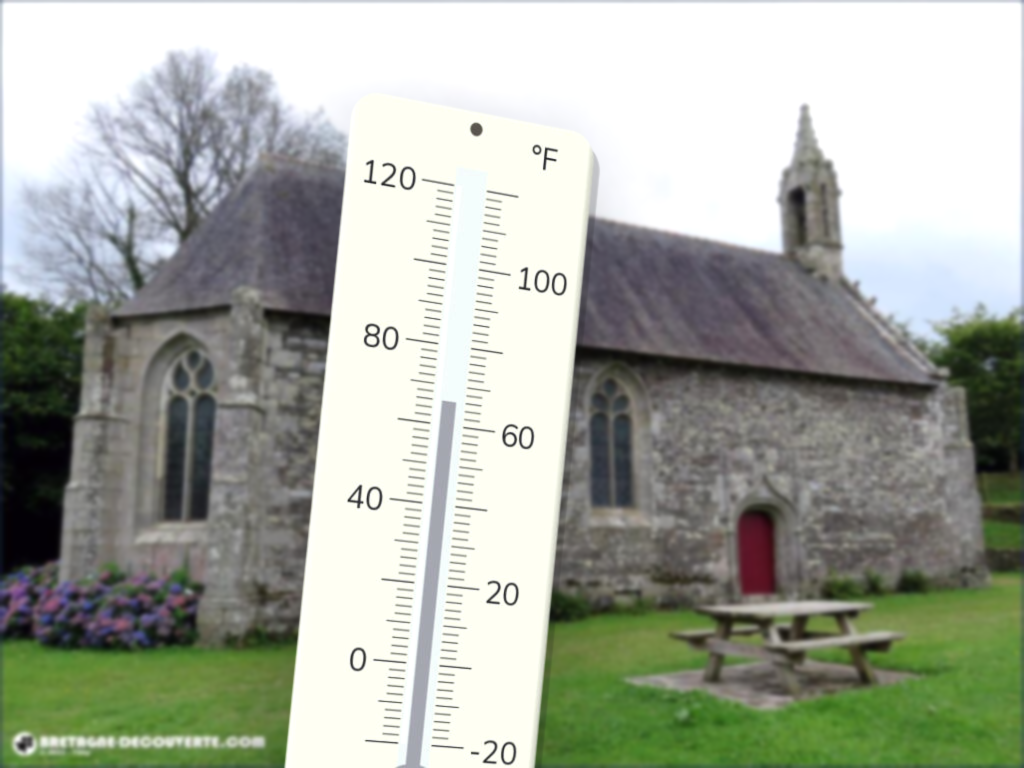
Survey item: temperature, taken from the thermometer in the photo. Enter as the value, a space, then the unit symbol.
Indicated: 66 °F
